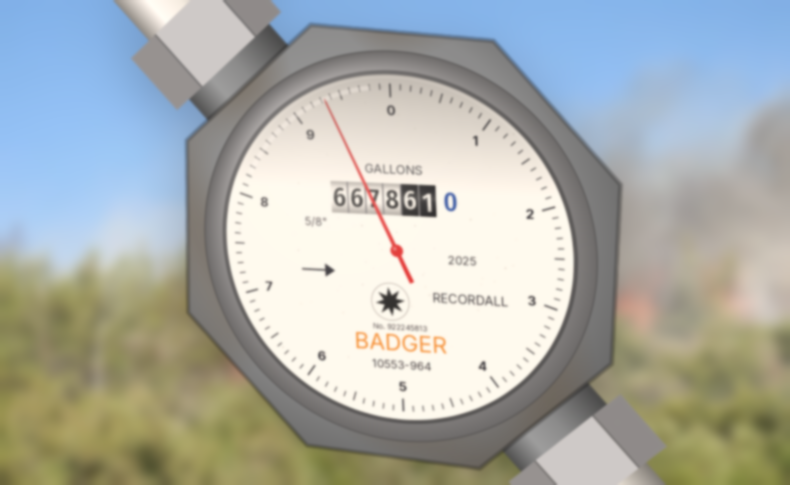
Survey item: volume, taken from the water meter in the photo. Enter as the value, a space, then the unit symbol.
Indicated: 6678609.3 gal
